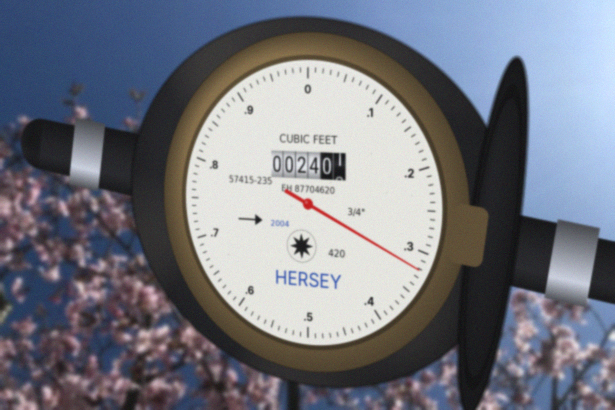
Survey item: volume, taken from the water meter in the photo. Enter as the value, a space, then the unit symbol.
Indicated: 2401.32 ft³
